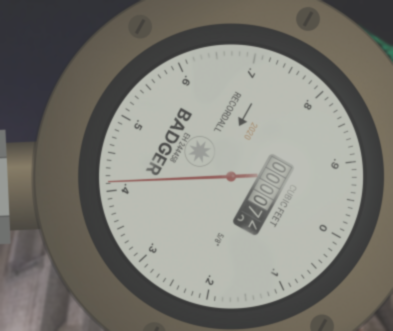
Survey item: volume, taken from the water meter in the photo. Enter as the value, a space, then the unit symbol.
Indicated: 72.41 ft³
